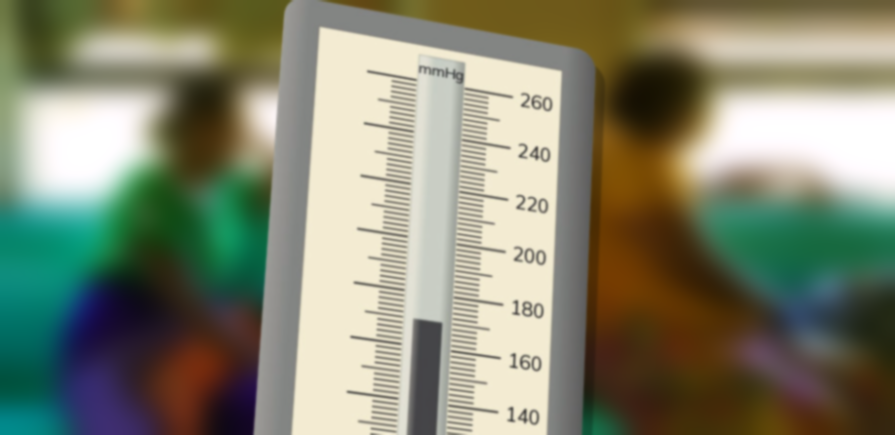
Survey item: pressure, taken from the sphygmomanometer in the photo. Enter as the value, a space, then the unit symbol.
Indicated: 170 mmHg
